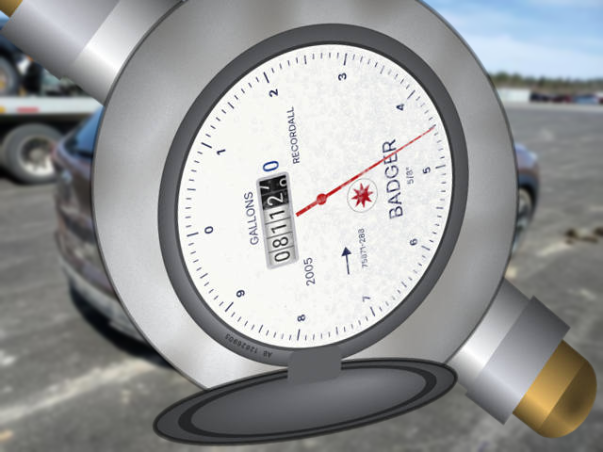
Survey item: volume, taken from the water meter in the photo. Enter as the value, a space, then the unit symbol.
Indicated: 811274.5 gal
